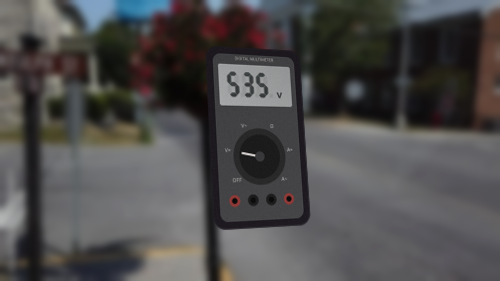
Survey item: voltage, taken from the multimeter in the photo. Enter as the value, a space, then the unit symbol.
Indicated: 535 V
